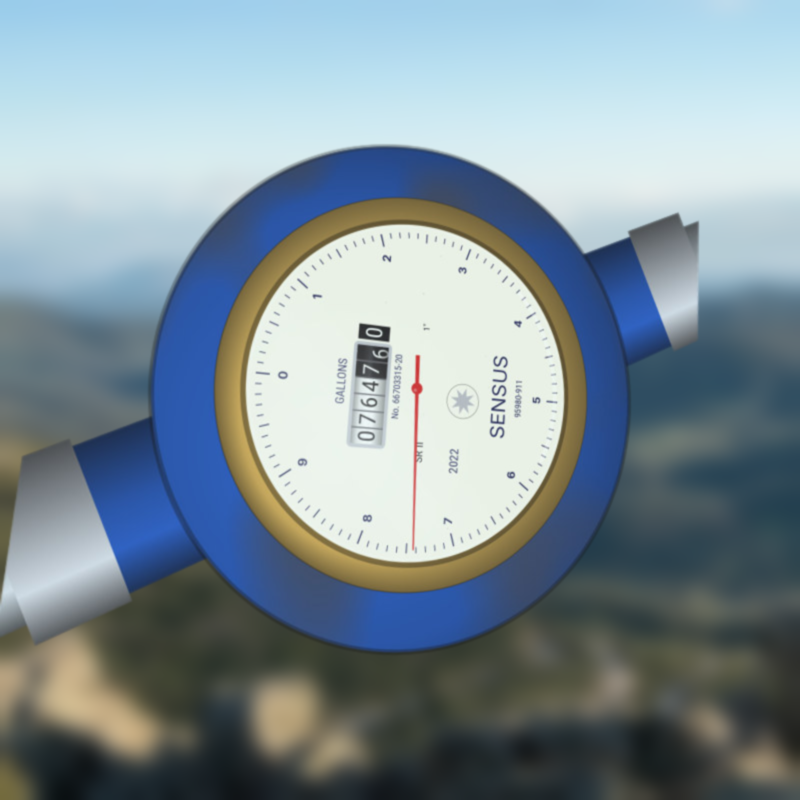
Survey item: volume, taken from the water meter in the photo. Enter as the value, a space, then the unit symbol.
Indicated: 764757.4 gal
